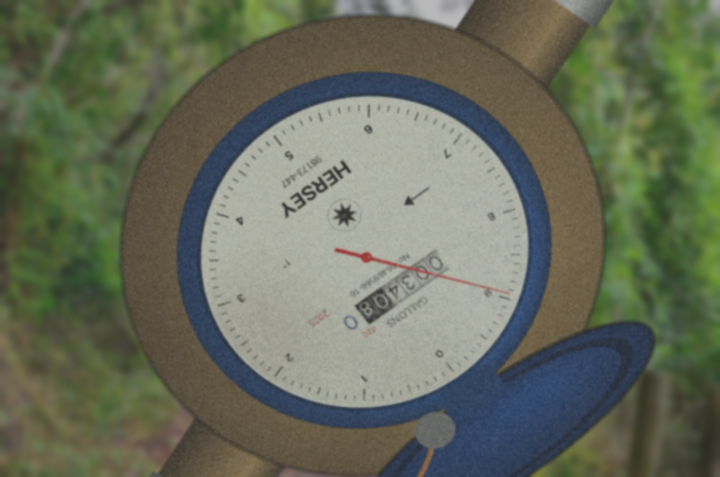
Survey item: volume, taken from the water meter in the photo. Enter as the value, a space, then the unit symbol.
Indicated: 34078.9 gal
